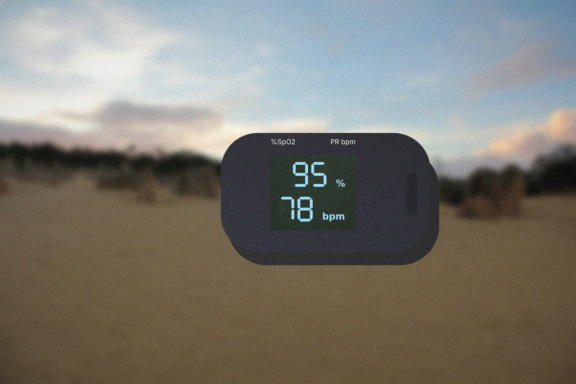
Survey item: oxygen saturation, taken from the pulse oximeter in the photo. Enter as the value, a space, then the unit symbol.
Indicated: 95 %
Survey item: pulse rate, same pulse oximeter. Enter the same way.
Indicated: 78 bpm
